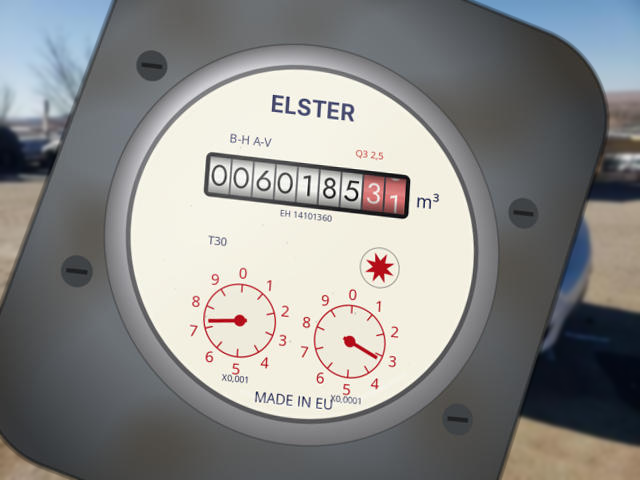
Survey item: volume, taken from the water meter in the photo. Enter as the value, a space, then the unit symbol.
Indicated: 60185.3073 m³
